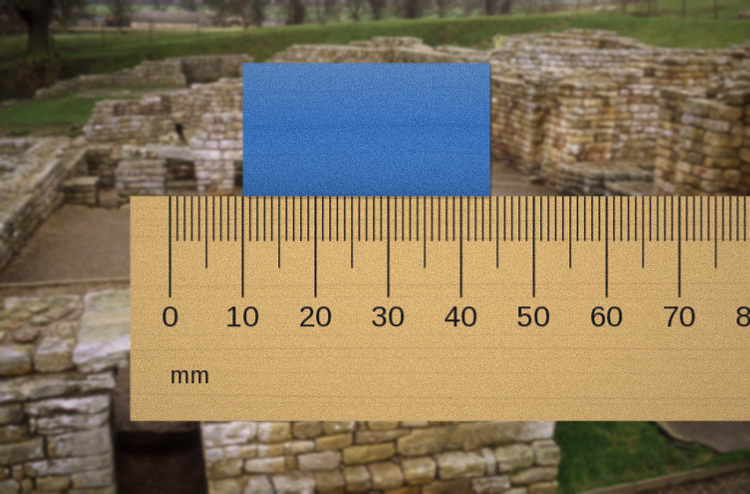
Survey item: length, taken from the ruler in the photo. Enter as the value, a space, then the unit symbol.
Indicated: 34 mm
